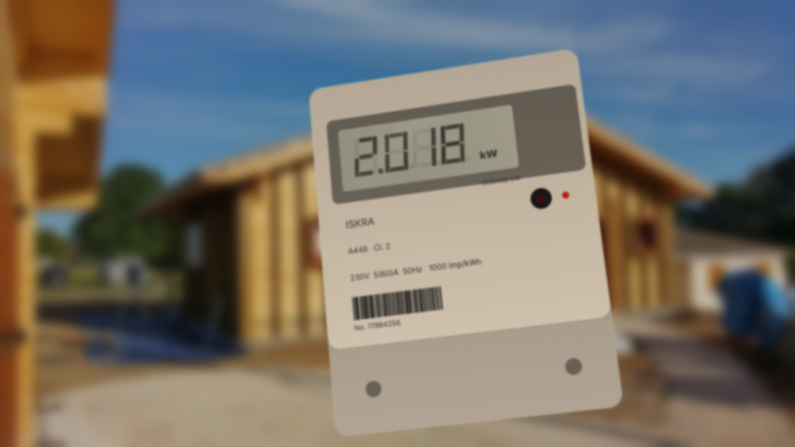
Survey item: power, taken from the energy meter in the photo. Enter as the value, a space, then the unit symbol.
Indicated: 2.018 kW
